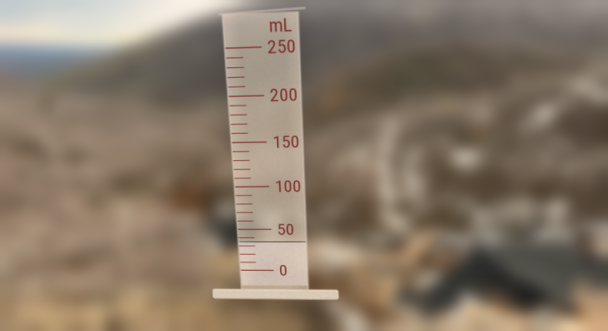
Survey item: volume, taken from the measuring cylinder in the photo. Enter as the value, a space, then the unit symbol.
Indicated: 35 mL
